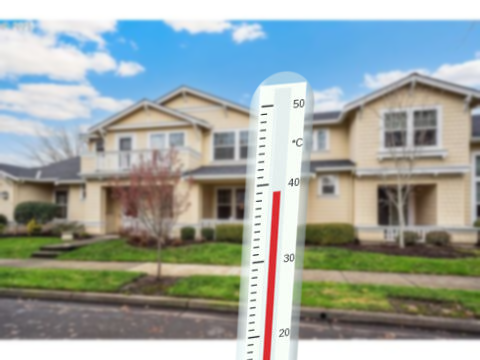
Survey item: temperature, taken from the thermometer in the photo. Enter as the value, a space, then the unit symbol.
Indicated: 39 °C
